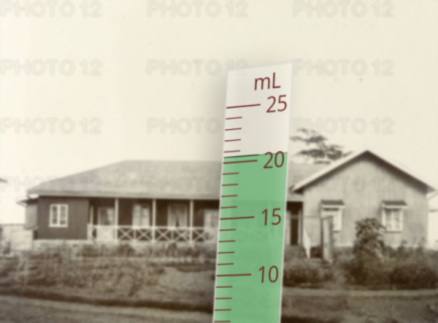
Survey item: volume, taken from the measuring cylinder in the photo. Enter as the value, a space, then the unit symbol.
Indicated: 20.5 mL
